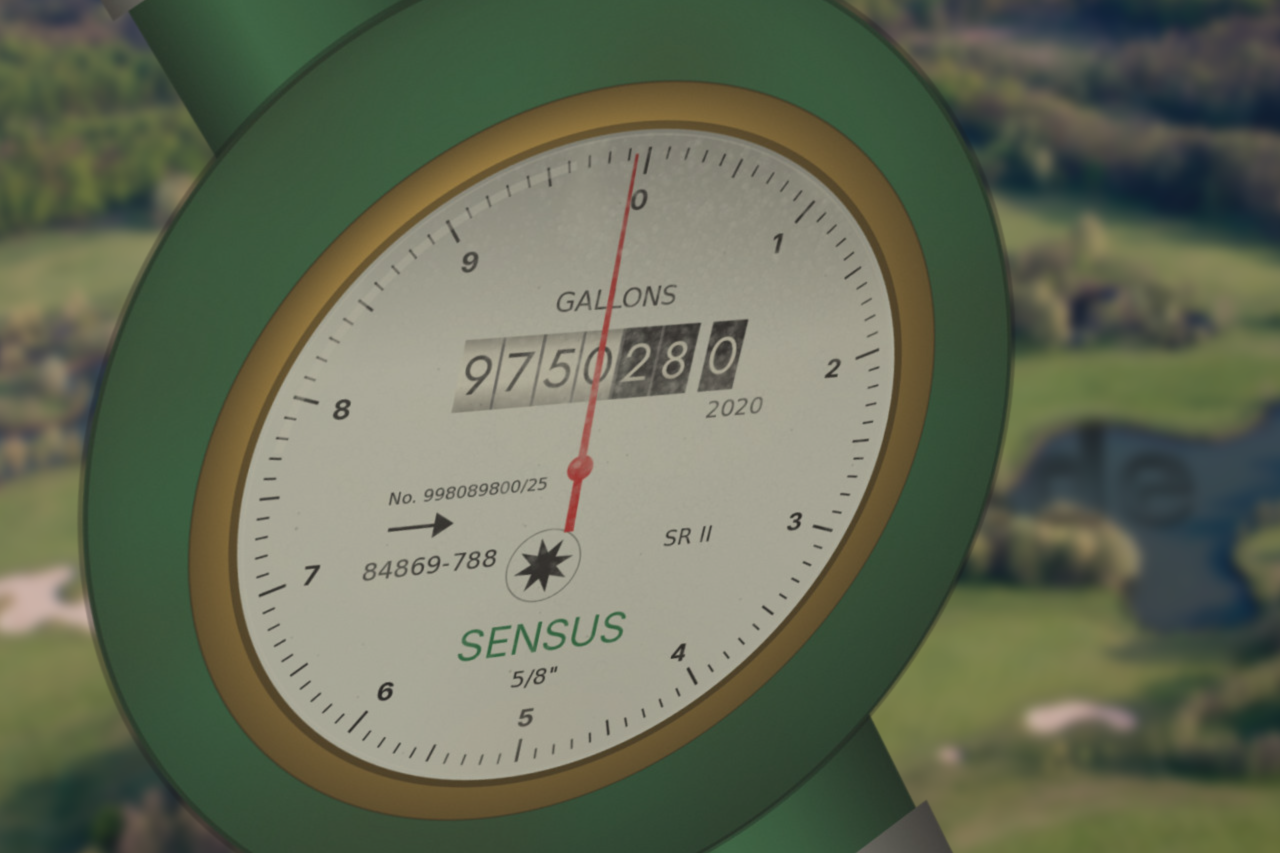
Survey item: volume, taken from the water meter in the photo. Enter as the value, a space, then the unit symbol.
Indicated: 9750279.9 gal
